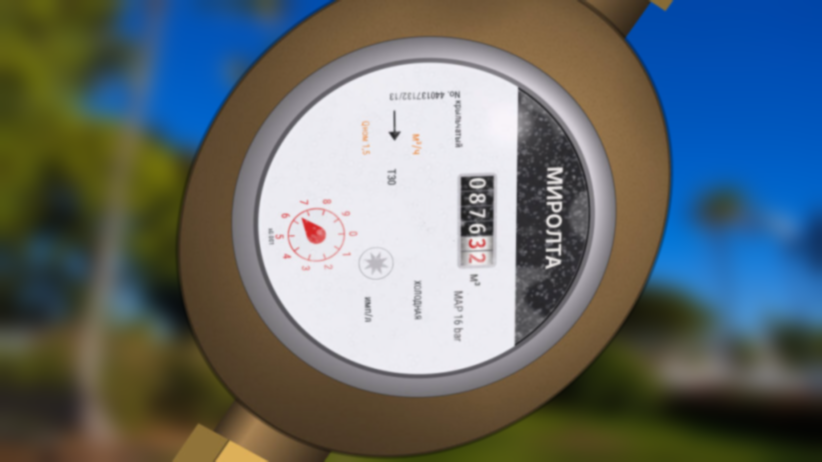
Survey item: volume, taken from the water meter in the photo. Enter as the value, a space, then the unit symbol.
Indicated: 876.326 m³
